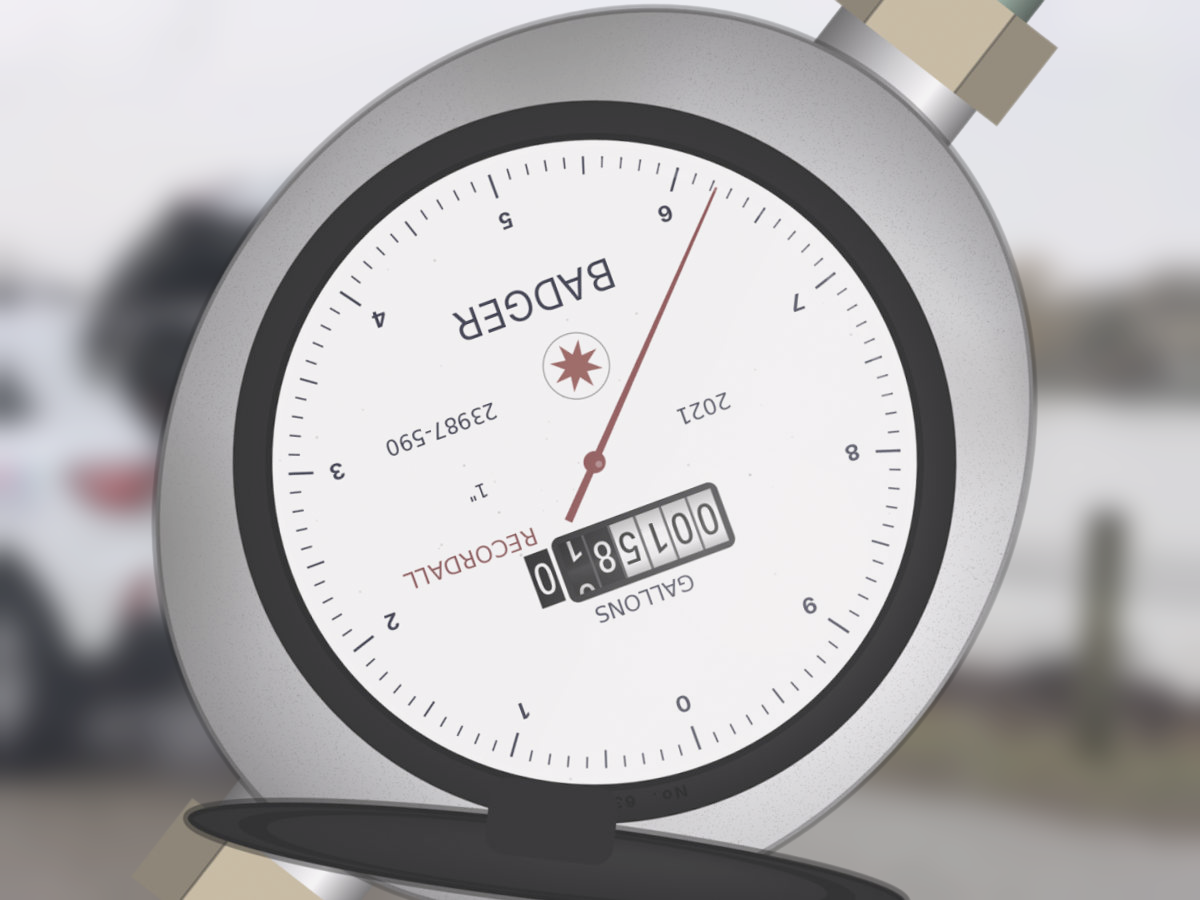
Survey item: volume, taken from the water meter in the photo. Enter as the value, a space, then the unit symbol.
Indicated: 15806.2 gal
